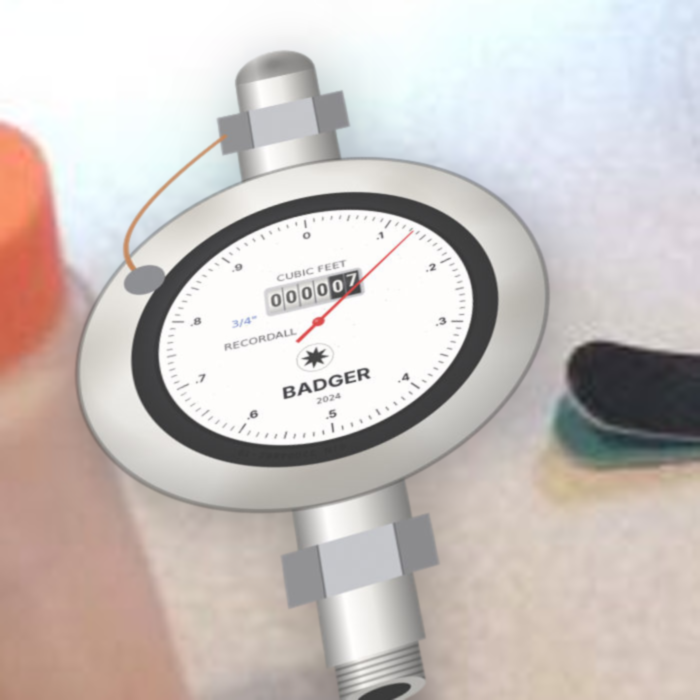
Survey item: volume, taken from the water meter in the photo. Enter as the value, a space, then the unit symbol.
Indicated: 7.13 ft³
